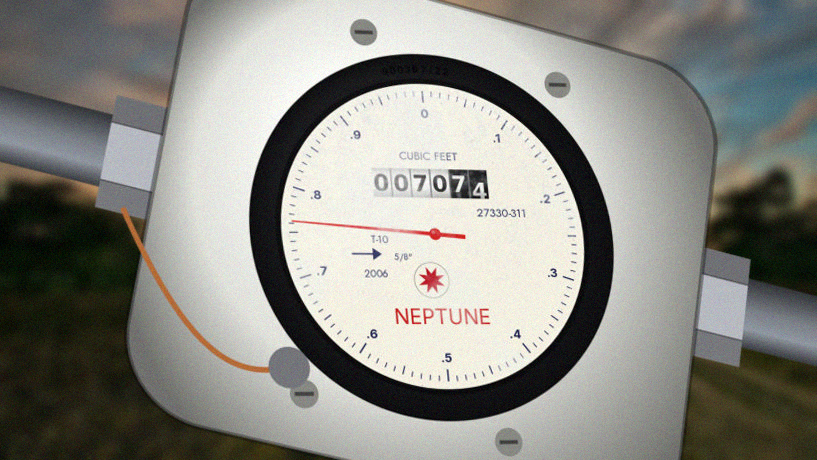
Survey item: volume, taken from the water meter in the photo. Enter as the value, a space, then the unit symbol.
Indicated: 7073.76 ft³
